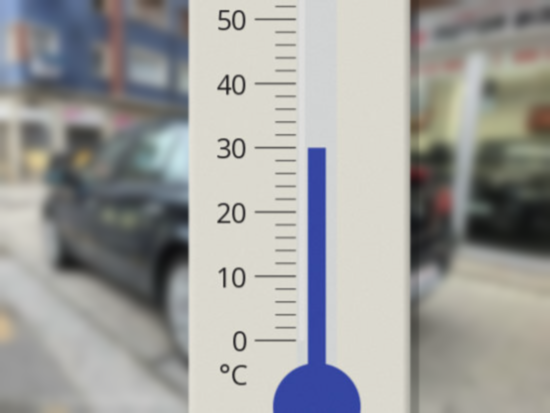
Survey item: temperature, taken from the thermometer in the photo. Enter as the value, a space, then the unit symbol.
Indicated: 30 °C
